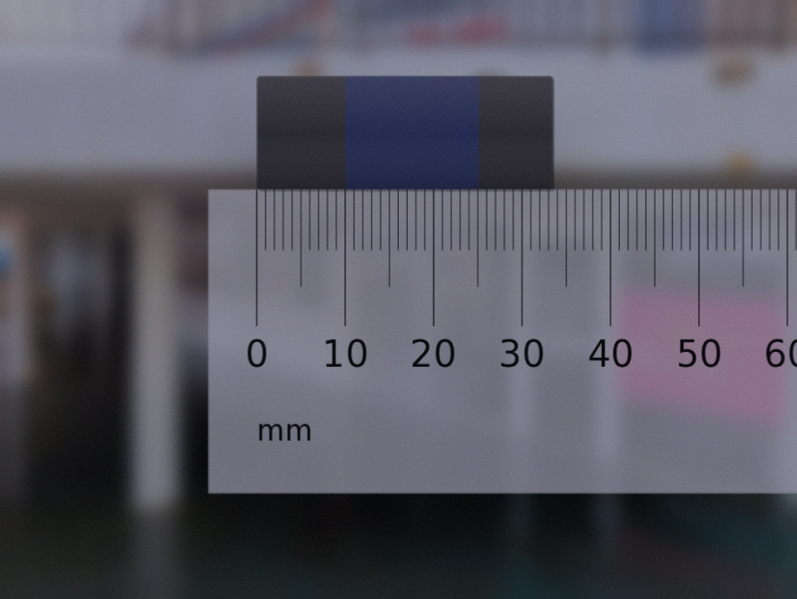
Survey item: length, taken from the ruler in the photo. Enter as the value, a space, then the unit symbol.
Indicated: 33.5 mm
